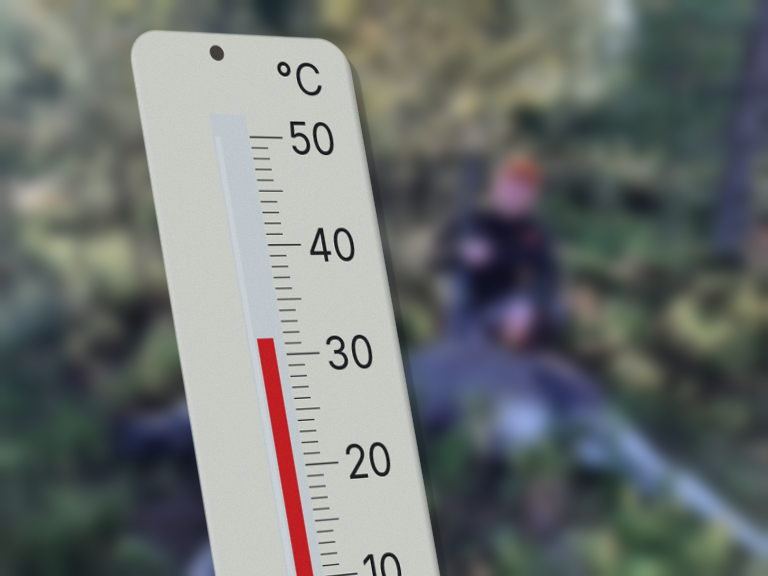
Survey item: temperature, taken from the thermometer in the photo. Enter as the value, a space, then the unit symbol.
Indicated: 31.5 °C
